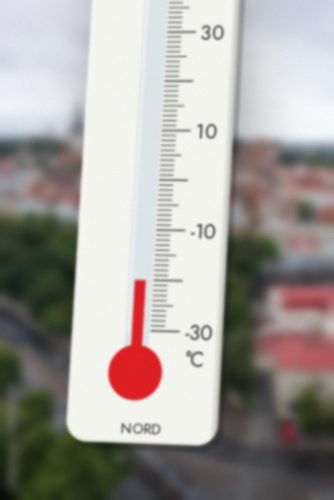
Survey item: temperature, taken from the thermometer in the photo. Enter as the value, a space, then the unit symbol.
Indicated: -20 °C
